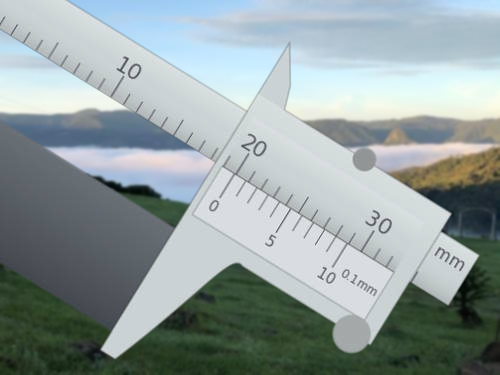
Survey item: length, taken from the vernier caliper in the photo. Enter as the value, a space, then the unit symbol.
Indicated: 19.9 mm
